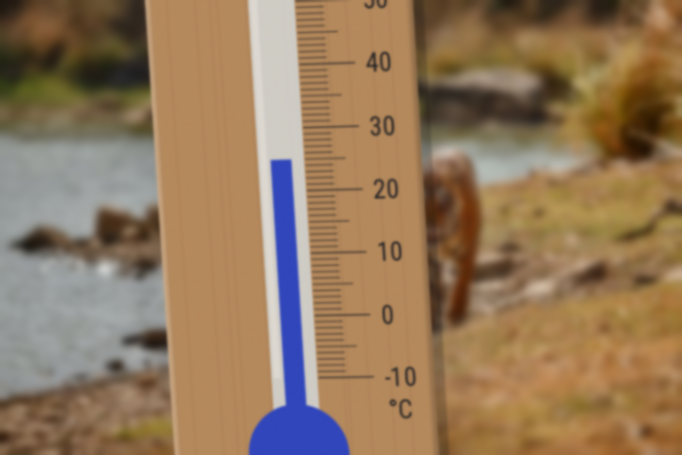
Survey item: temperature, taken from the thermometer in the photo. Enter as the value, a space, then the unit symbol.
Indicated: 25 °C
